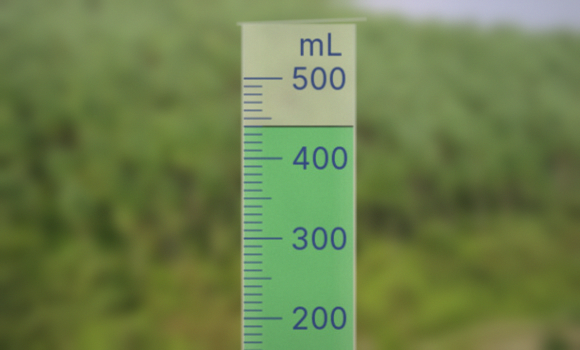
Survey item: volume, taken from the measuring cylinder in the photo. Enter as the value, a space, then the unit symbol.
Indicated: 440 mL
